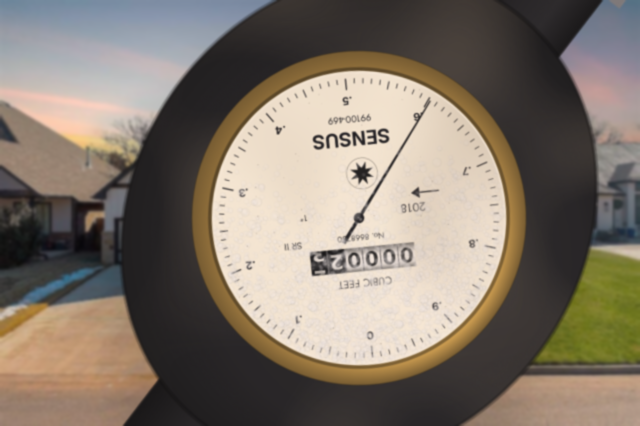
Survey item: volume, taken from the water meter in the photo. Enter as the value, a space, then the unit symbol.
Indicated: 22.60 ft³
